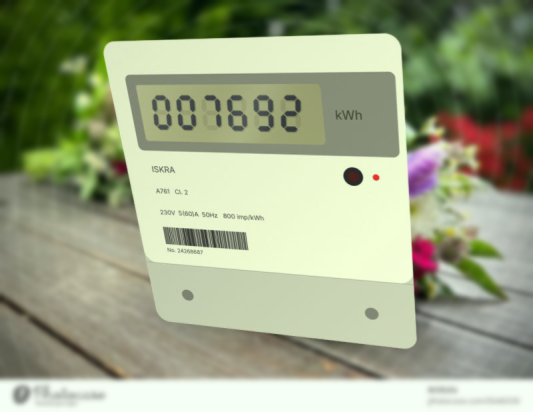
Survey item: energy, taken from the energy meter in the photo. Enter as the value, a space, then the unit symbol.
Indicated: 7692 kWh
